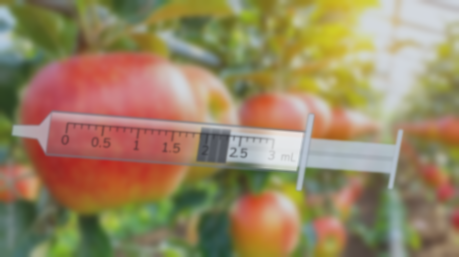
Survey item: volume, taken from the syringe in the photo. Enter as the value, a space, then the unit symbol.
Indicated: 1.9 mL
